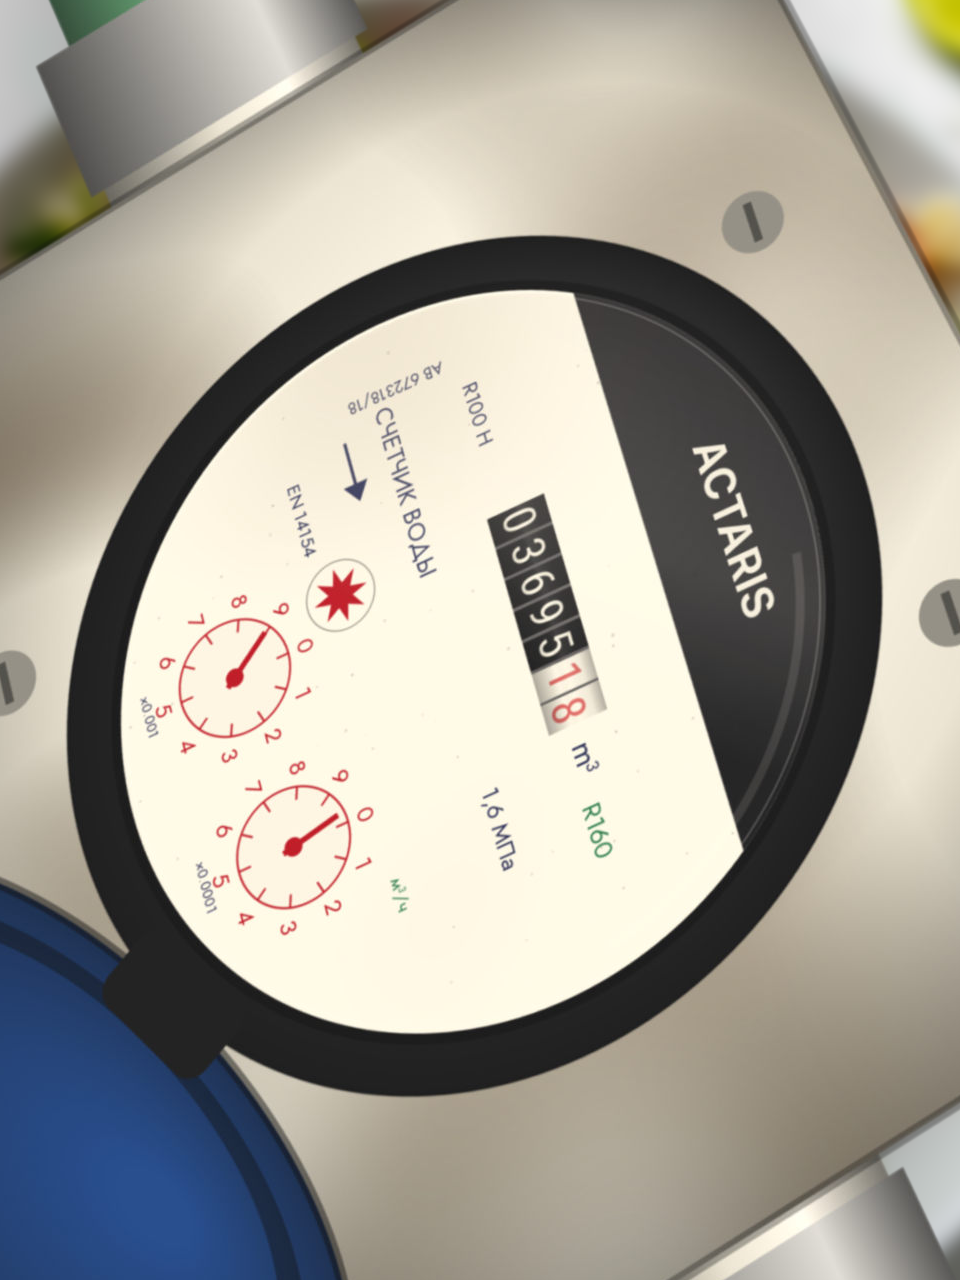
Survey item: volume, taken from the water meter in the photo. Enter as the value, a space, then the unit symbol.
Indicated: 3695.1789 m³
